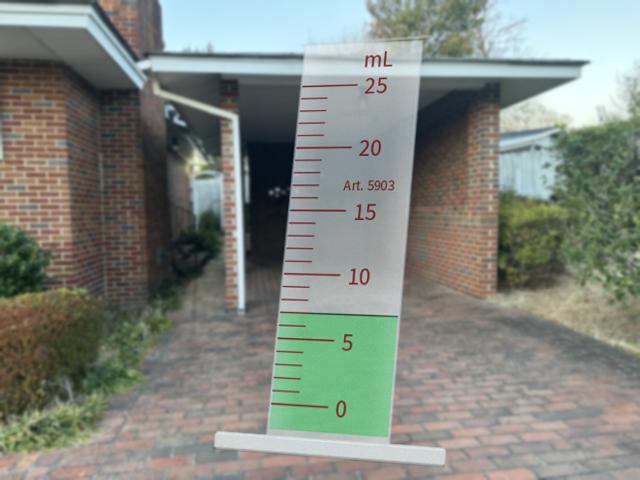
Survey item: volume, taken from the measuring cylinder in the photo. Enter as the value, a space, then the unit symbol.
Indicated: 7 mL
